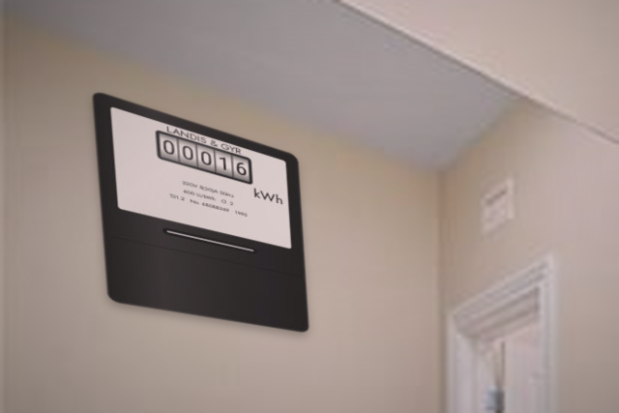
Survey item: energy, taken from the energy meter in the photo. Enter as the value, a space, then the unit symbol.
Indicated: 16 kWh
